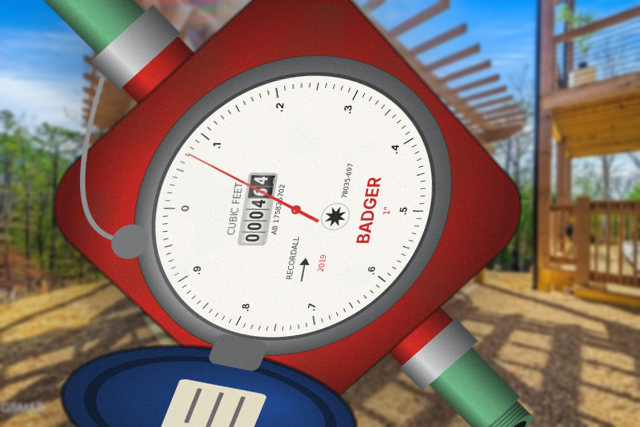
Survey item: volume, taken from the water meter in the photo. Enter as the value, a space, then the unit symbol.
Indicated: 464.07 ft³
